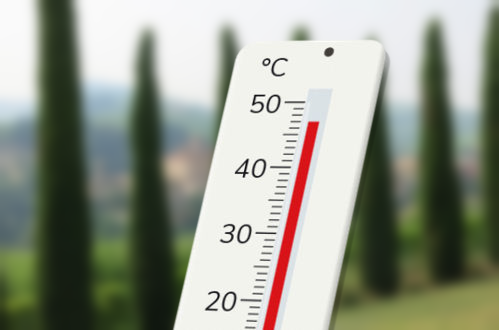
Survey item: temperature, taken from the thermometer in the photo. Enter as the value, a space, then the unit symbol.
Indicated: 47 °C
